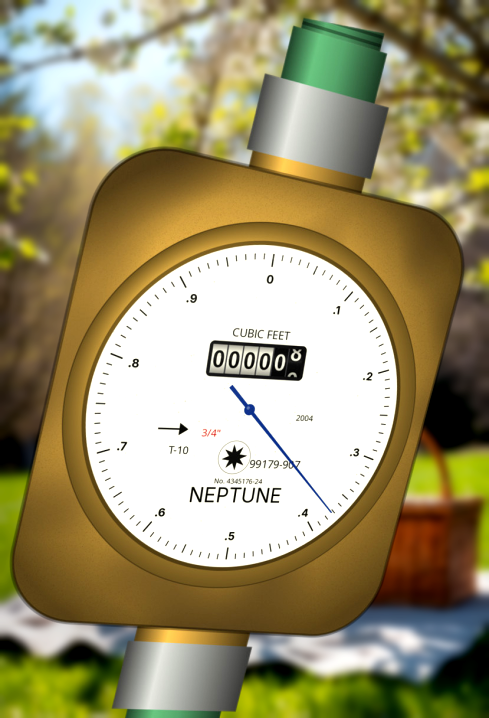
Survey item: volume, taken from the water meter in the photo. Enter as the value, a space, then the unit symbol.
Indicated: 8.37 ft³
